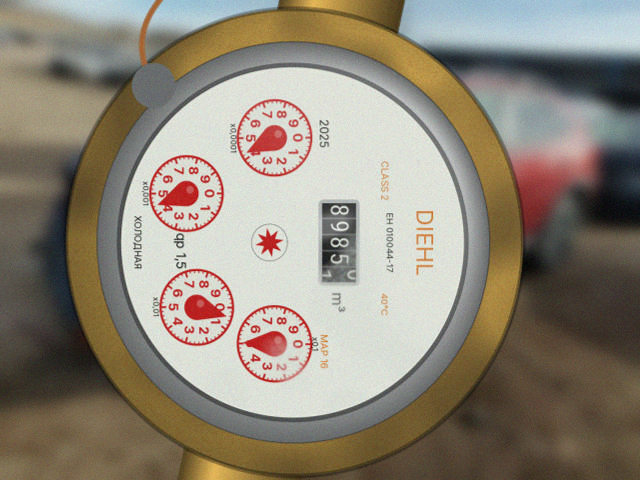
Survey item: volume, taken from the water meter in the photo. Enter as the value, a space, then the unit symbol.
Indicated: 89850.5044 m³
